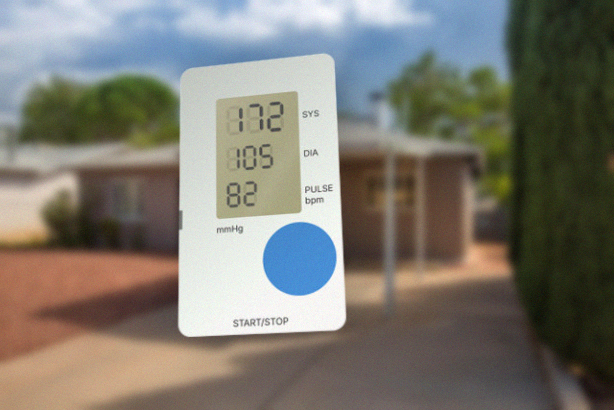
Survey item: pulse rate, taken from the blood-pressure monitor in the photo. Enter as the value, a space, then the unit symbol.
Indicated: 82 bpm
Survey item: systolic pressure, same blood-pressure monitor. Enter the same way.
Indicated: 172 mmHg
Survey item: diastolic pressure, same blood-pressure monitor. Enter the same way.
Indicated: 105 mmHg
